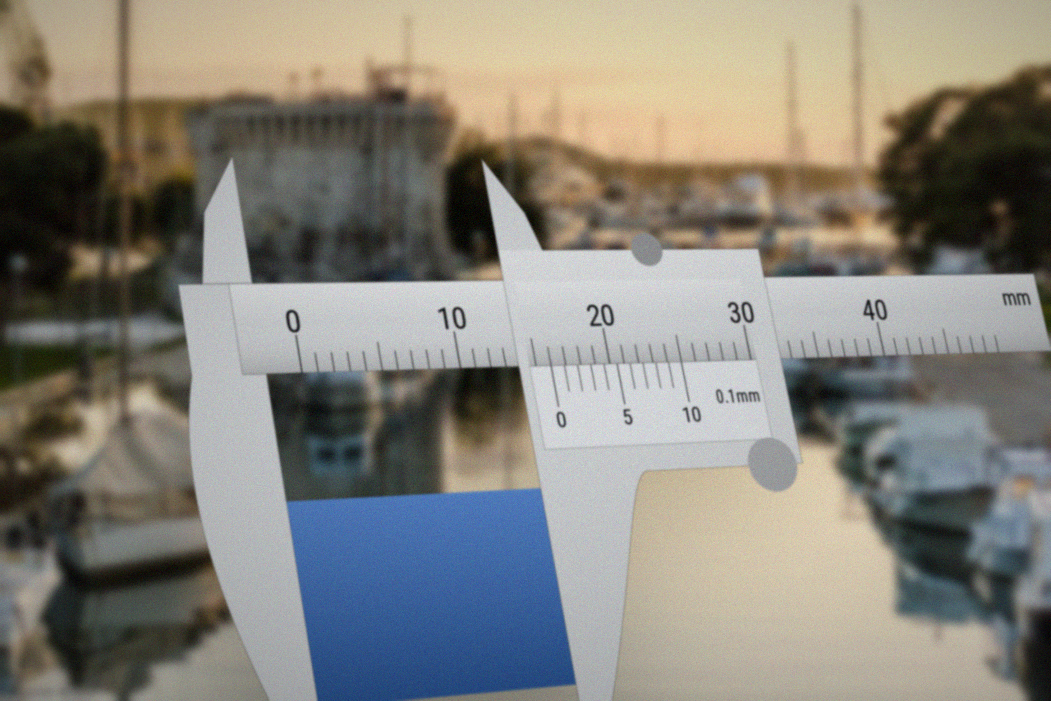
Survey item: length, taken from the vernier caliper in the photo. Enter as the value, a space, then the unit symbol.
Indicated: 16.0 mm
